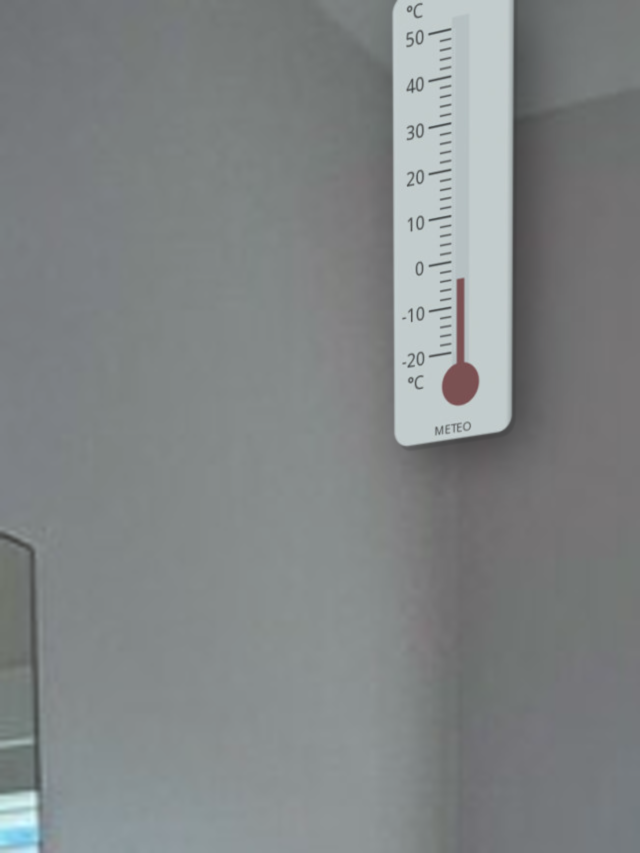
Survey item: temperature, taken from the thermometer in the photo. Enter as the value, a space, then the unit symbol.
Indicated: -4 °C
